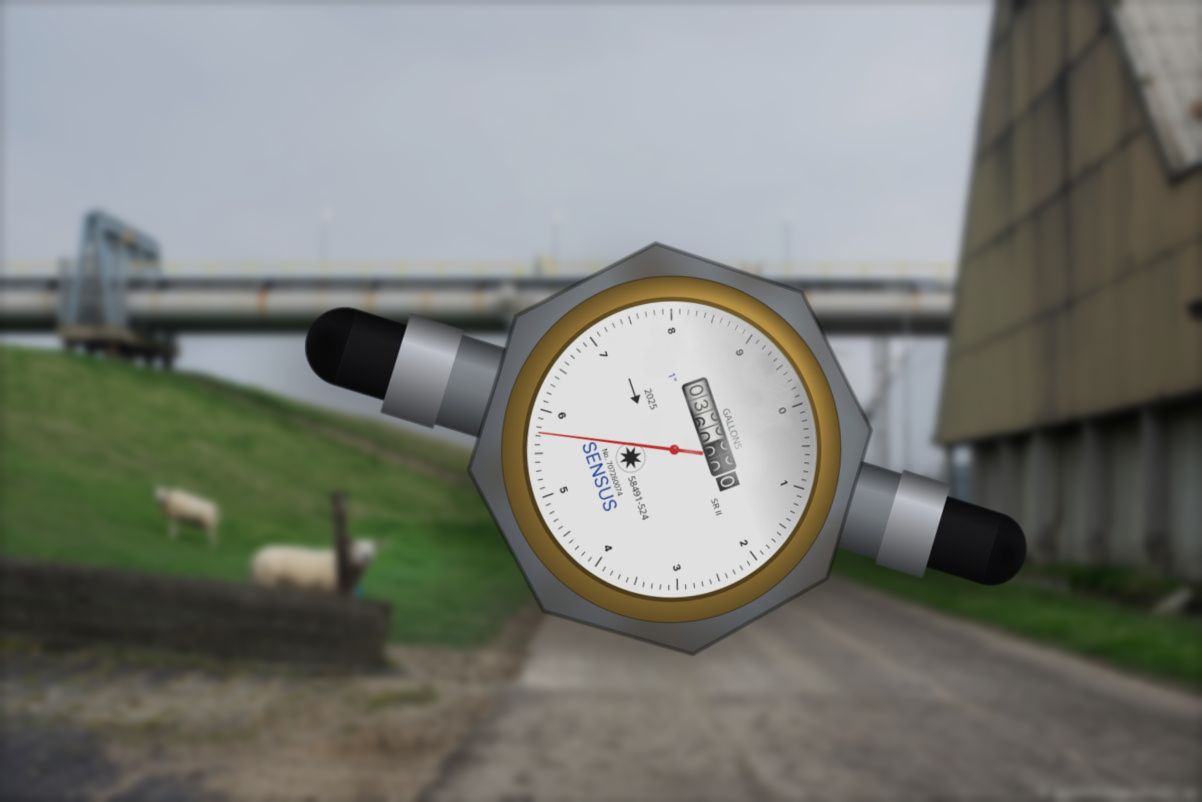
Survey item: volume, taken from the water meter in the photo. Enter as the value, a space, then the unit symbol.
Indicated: 359995.7 gal
